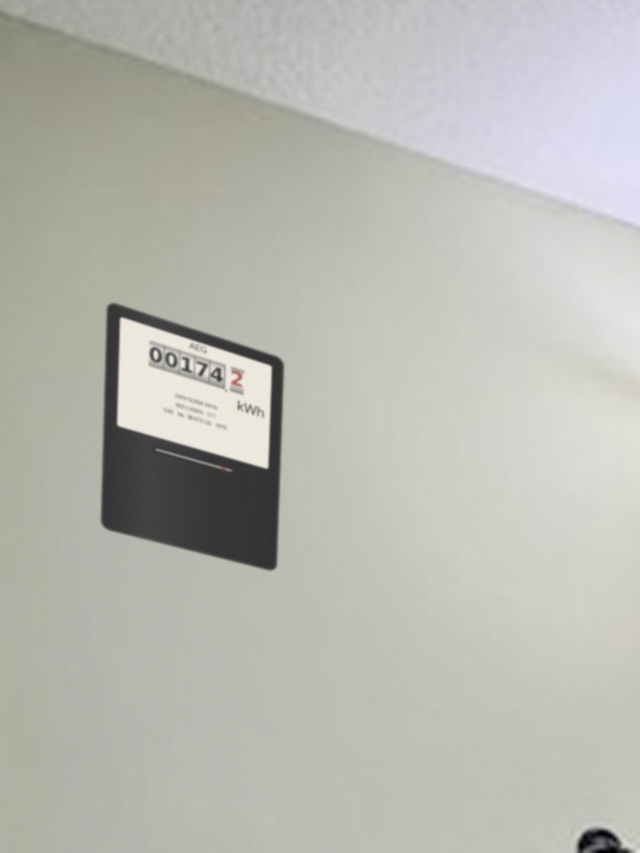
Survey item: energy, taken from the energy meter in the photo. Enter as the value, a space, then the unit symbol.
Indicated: 174.2 kWh
